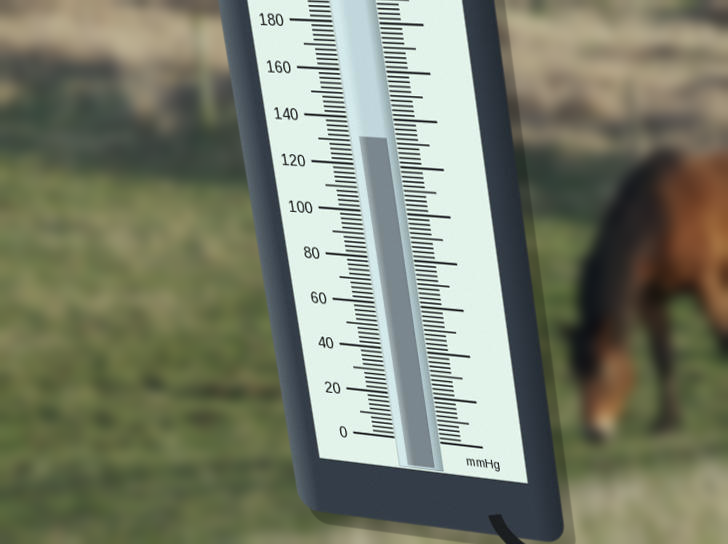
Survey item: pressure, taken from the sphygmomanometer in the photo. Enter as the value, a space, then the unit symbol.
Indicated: 132 mmHg
